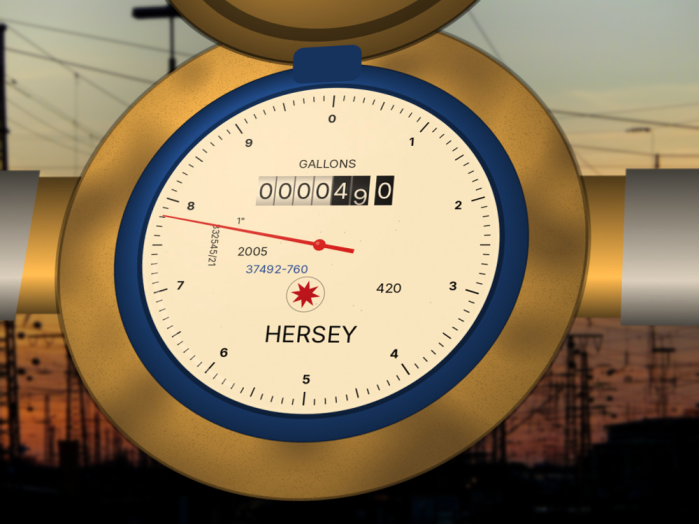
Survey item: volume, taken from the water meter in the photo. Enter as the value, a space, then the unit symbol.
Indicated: 487.8 gal
